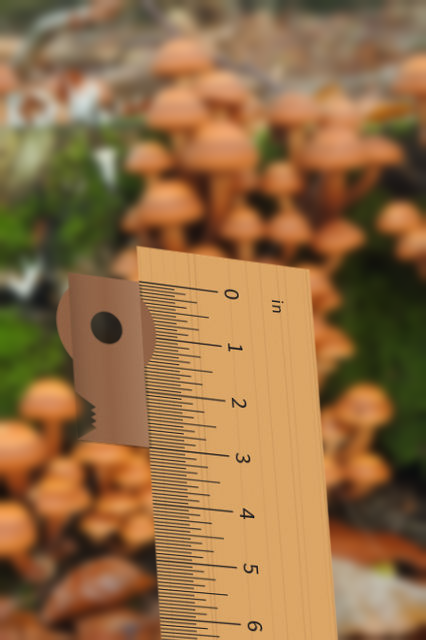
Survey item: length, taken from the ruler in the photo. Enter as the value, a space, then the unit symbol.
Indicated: 3 in
